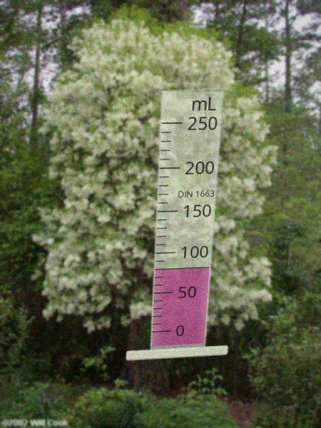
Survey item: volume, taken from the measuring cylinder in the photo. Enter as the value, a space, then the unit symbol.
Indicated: 80 mL
